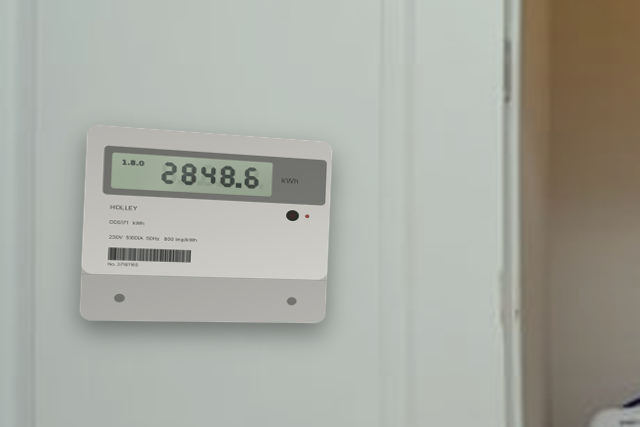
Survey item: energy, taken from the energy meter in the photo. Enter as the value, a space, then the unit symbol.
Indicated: 2848.6 kWh
